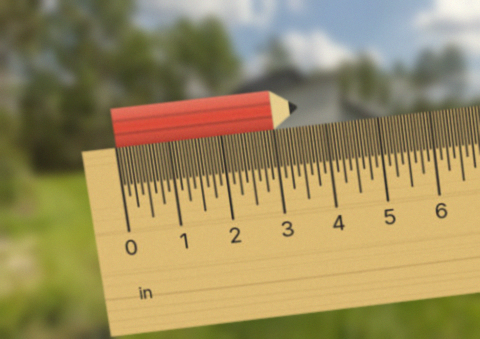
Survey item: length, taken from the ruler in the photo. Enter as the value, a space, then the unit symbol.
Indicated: 3.5 in
